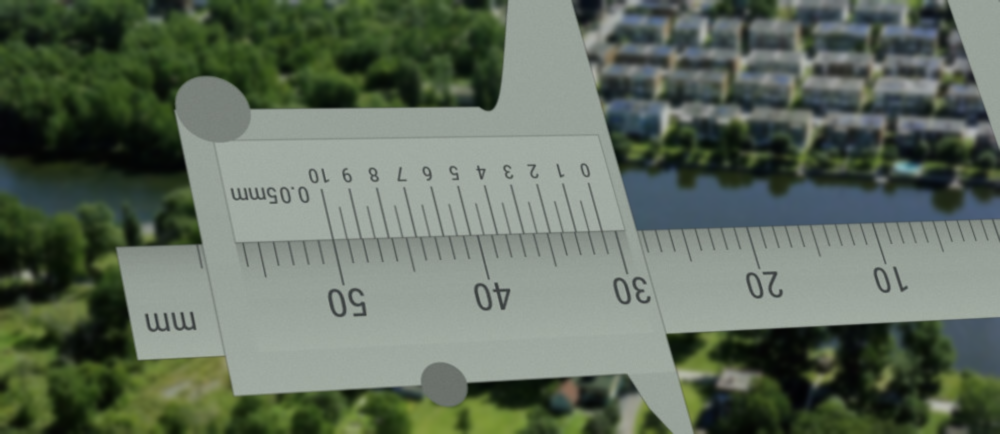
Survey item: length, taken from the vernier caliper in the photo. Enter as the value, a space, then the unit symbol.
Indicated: 31.0 mm
